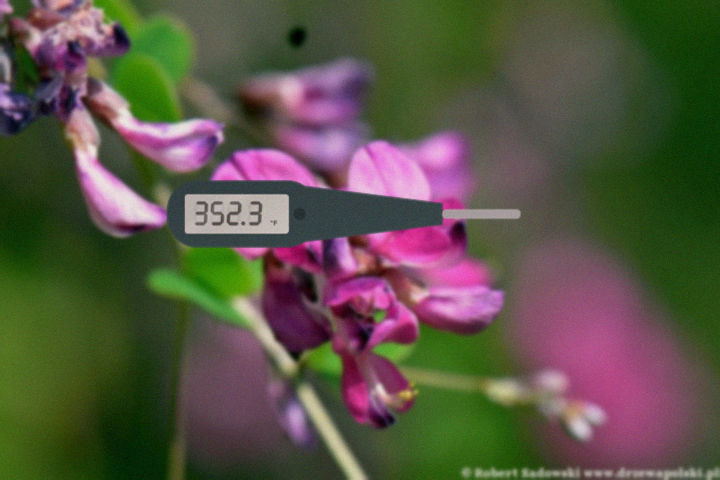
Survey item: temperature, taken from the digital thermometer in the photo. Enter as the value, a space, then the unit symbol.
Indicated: 352.3 °F
